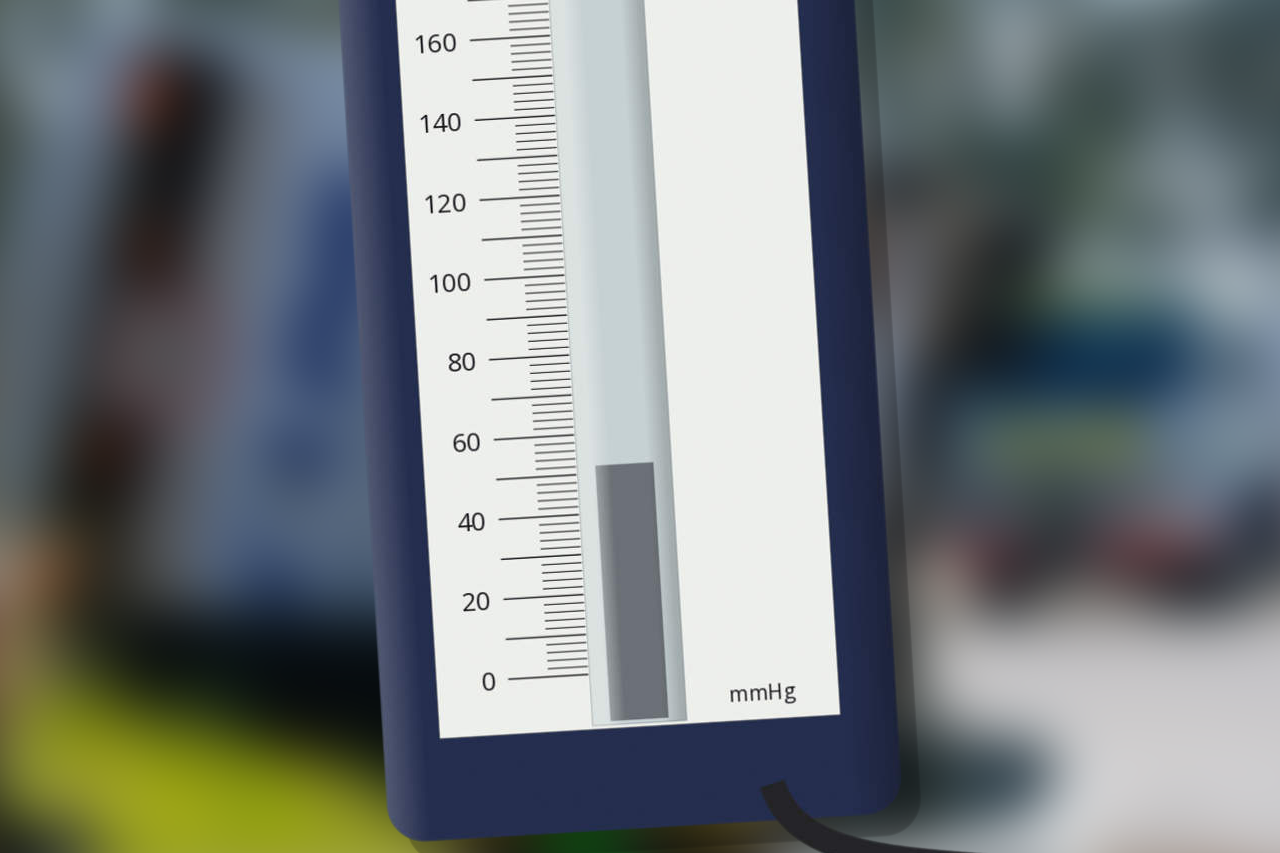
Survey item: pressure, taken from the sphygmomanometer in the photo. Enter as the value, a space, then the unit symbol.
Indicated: 52 mmHg
